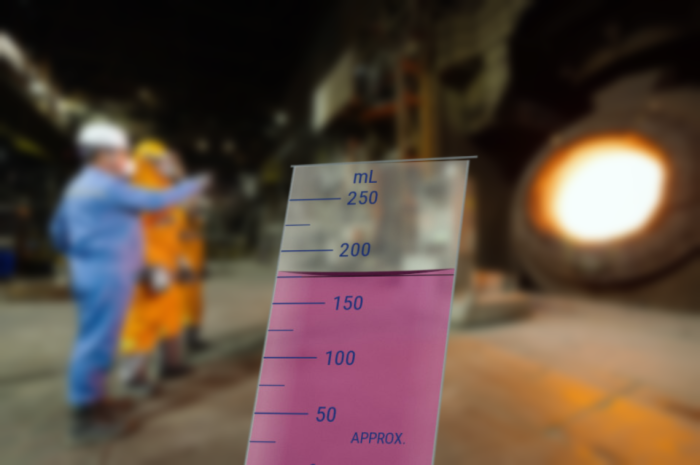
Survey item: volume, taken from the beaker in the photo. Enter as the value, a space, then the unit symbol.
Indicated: 175 mL
